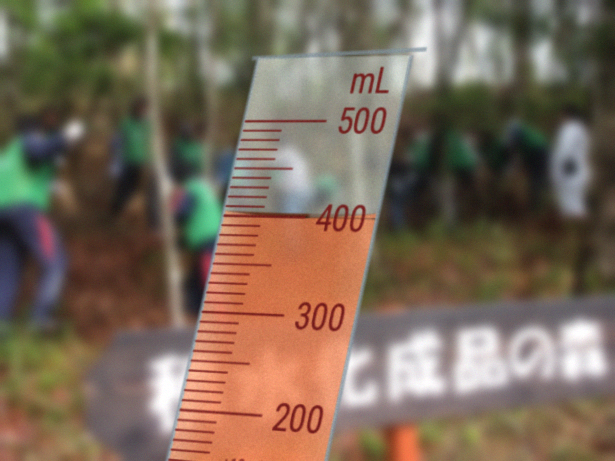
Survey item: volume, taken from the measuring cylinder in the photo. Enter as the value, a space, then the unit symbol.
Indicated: 400 mL
